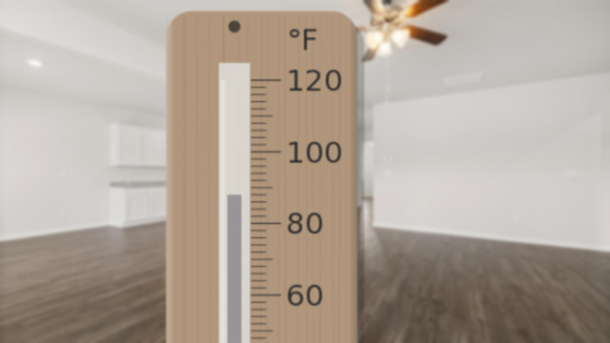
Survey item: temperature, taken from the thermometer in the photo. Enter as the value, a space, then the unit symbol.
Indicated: 88 °F
